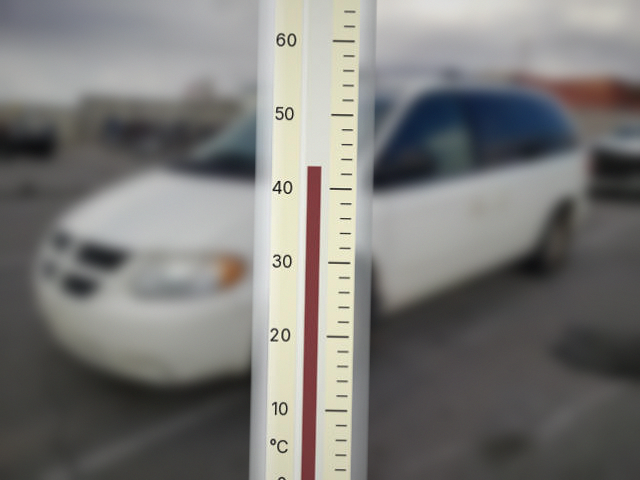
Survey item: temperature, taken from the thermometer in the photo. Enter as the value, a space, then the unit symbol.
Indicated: 43 °C
